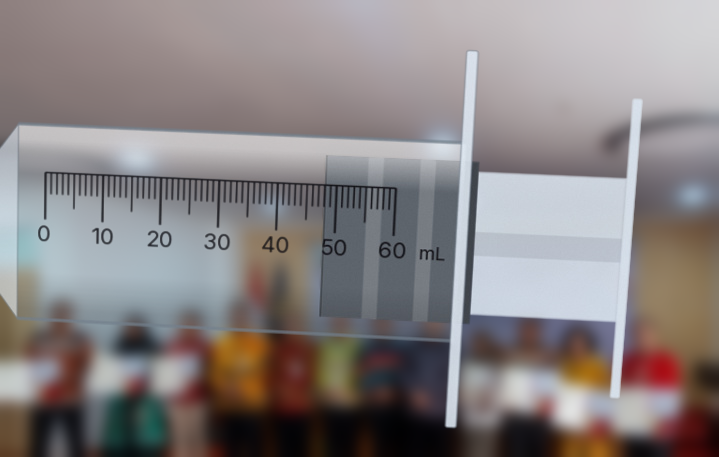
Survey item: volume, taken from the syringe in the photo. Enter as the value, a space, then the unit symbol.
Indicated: 48 mL
